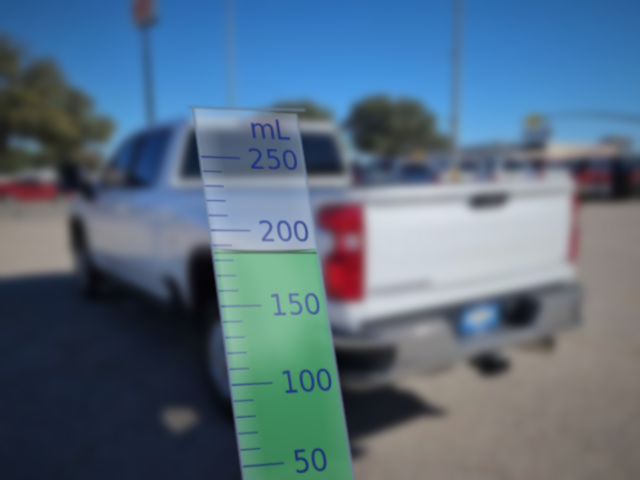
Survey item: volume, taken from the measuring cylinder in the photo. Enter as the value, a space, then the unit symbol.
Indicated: 185 mL
